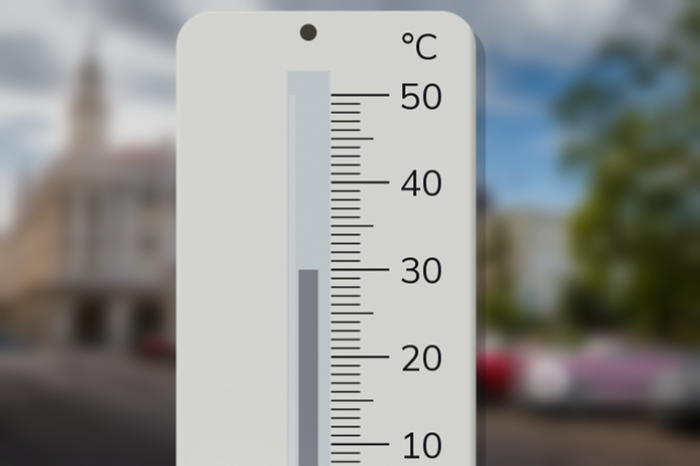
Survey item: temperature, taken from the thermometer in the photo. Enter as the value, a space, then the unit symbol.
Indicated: 30 °C
